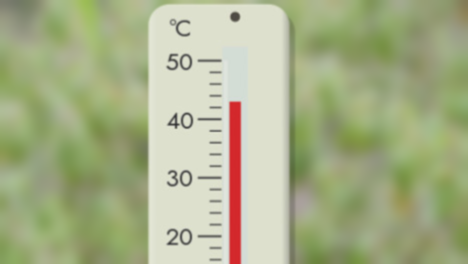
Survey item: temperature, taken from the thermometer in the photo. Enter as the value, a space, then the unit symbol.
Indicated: 43 °C
